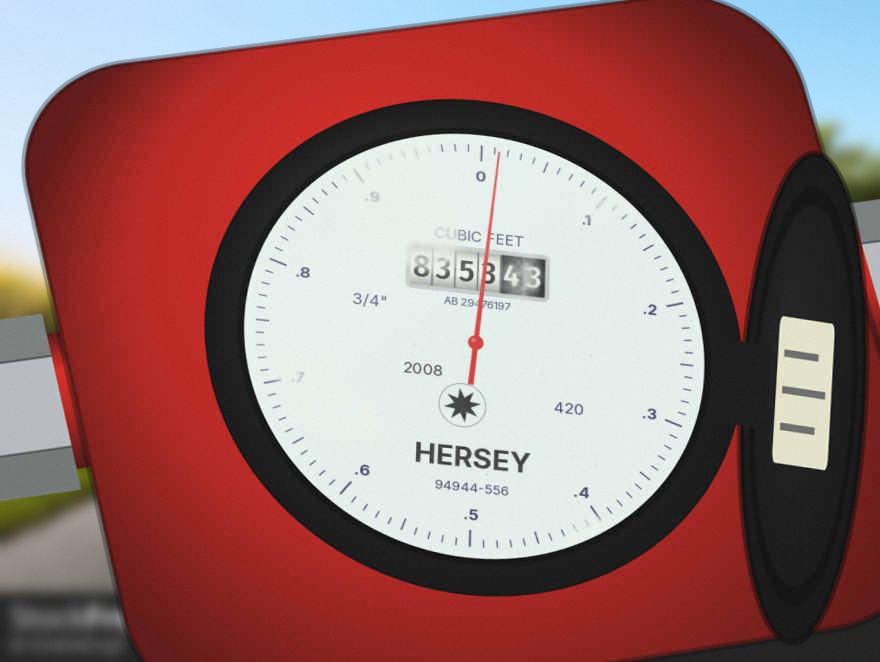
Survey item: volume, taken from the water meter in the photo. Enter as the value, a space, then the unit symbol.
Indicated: 835343.01 ft³
